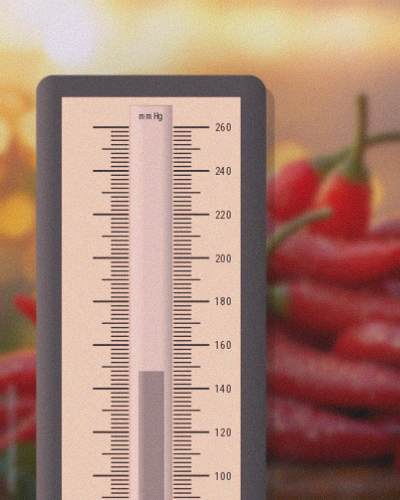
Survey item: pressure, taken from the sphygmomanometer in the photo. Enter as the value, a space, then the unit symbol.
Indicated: 148 mmHg
